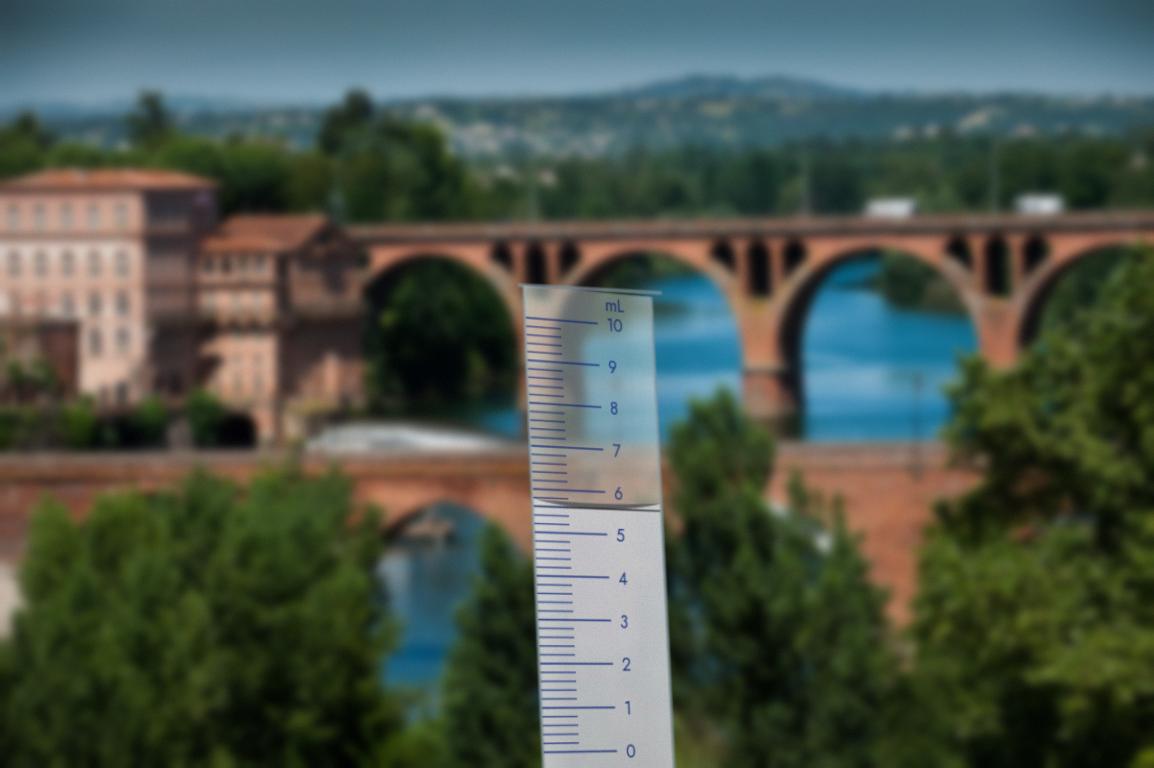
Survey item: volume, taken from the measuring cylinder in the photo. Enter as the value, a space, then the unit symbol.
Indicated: 5.6 mL
